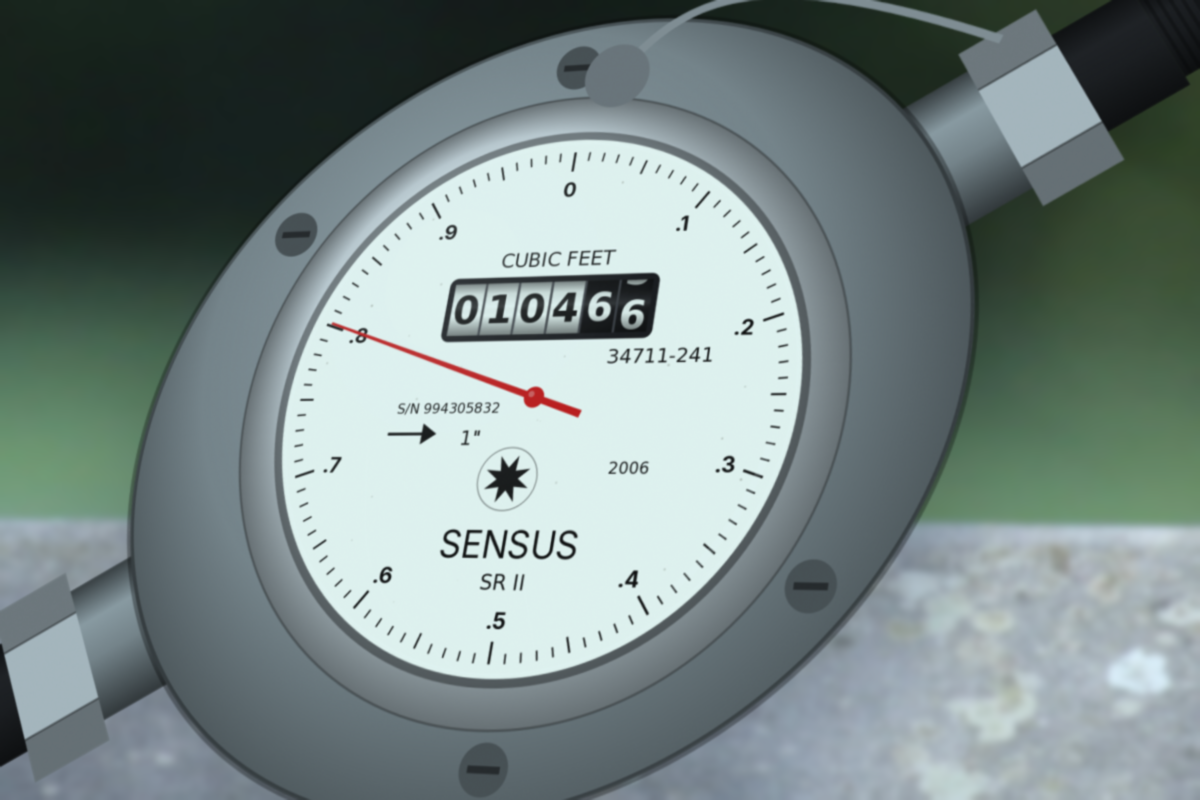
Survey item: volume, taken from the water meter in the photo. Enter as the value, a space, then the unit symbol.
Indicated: 10465.80 ft³
